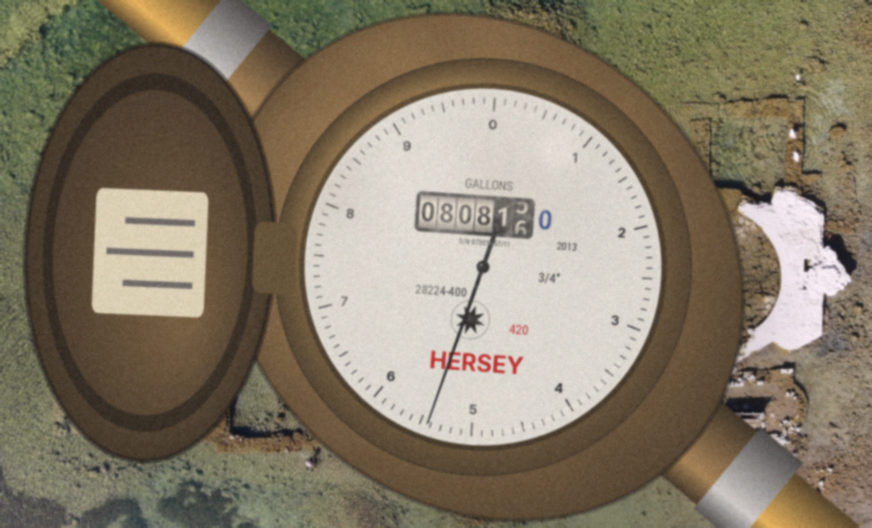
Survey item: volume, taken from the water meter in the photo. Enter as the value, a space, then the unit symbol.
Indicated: 808155.4 gal
